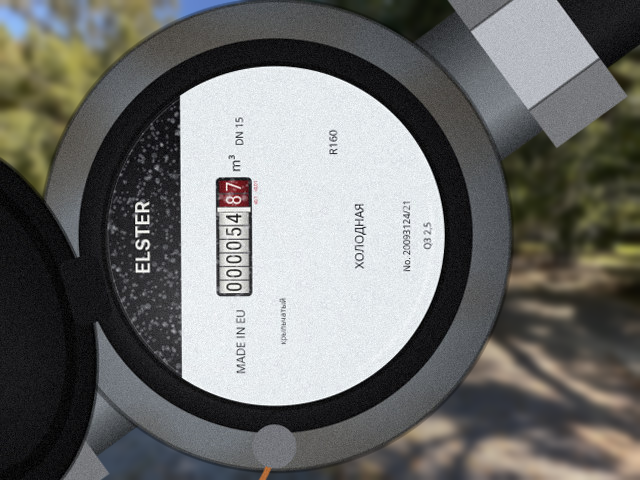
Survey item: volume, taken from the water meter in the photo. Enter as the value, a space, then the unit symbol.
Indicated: 54.87 m³
